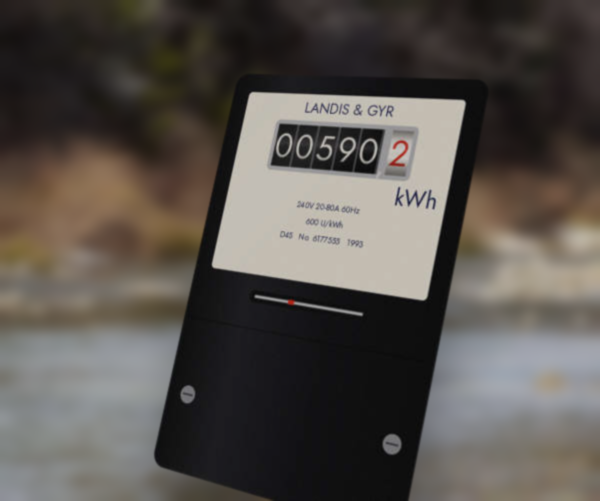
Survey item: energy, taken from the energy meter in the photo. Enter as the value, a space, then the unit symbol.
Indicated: 590.2 kWh
